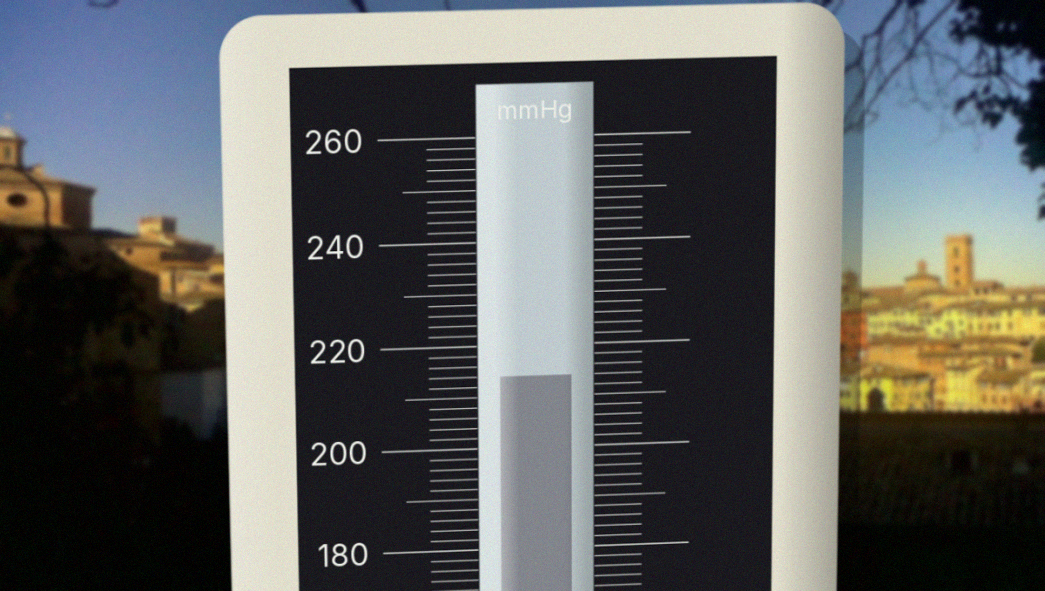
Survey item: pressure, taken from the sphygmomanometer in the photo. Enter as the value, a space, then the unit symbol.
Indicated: 214 mmHg
